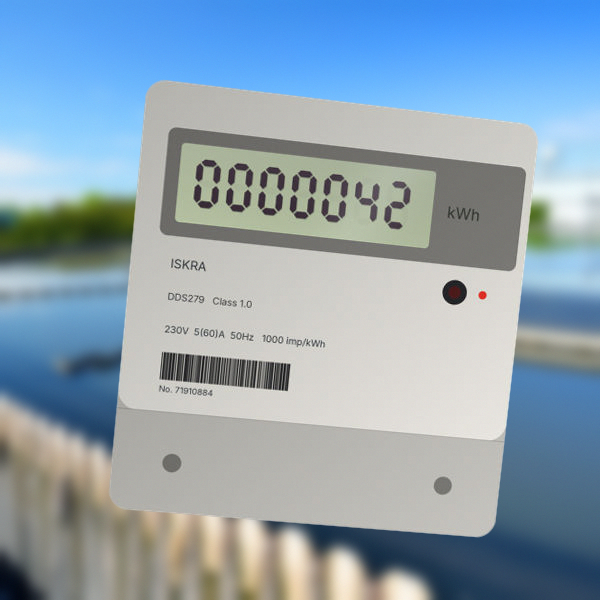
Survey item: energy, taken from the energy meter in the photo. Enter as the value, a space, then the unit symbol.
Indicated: 42 kWh
